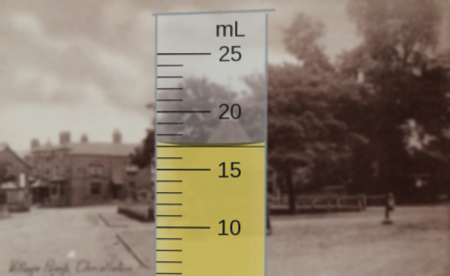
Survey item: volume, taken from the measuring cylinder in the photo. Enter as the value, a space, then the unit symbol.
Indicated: 17 mL
